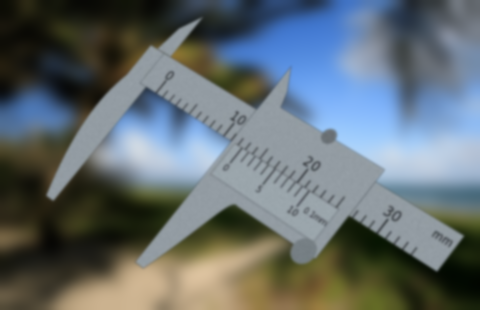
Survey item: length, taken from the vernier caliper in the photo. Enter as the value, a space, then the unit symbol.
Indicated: 12.6 mm
